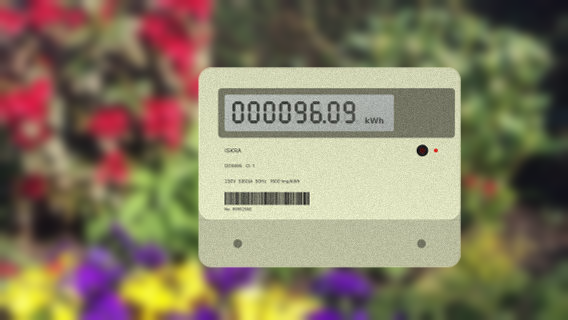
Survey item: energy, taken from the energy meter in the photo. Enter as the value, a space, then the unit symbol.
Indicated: 96.09 kWh
